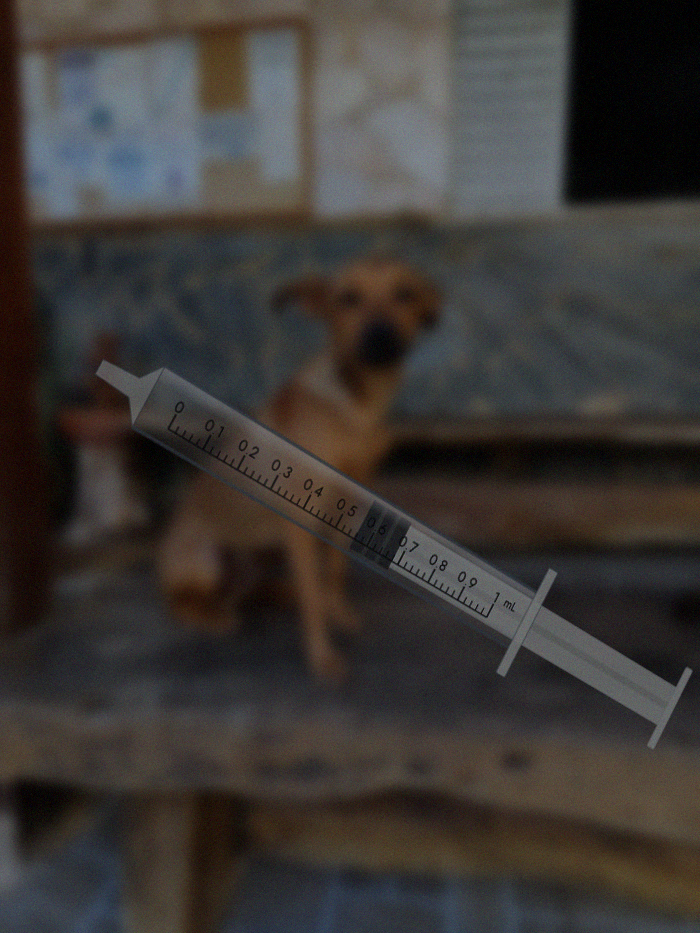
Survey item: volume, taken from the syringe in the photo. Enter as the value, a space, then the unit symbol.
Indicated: 0.56 mL
